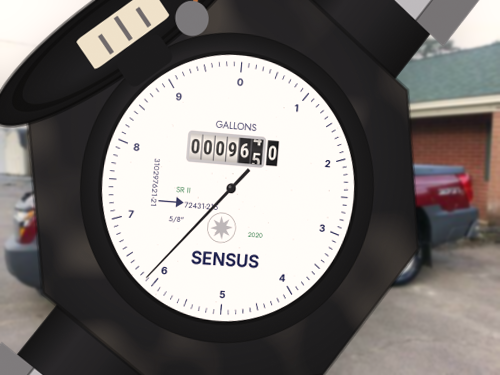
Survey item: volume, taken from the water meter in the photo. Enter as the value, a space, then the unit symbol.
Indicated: 9646.1 gal
